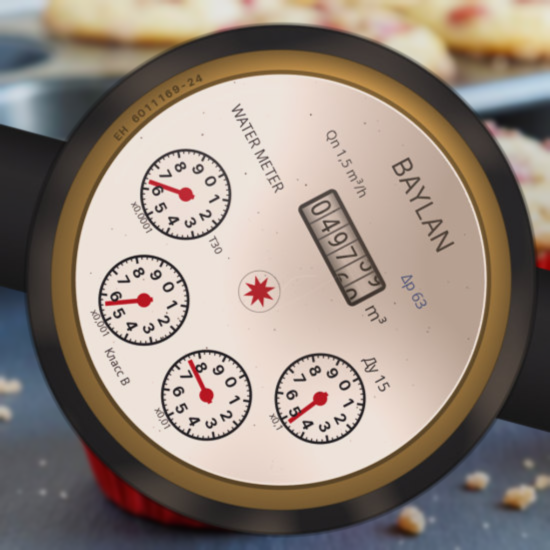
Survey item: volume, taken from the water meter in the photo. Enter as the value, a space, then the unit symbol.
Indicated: 49759.4756 m³
